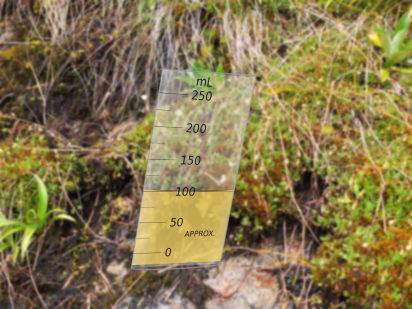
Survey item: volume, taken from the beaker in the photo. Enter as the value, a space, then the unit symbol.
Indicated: 100 mL
